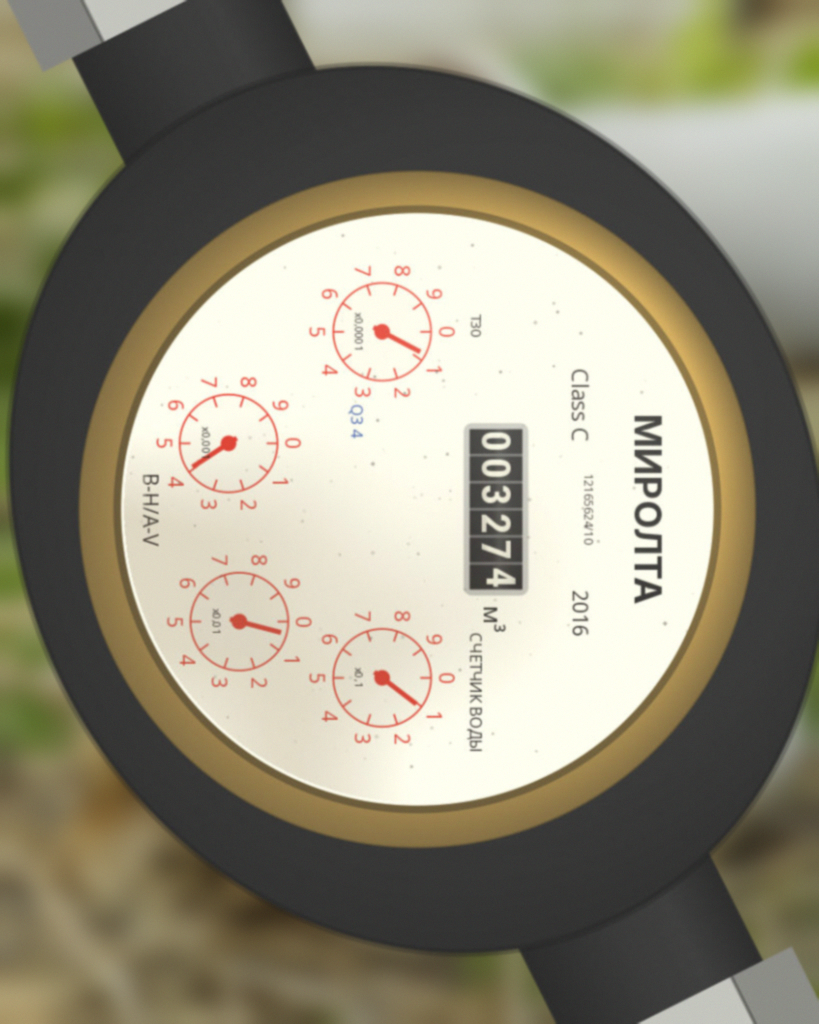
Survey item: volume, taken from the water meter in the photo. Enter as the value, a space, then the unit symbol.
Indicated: 3274.1040 m³
